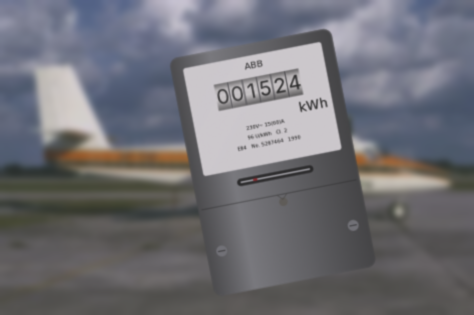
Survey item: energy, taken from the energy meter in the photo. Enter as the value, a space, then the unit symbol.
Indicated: 1524 kWh
